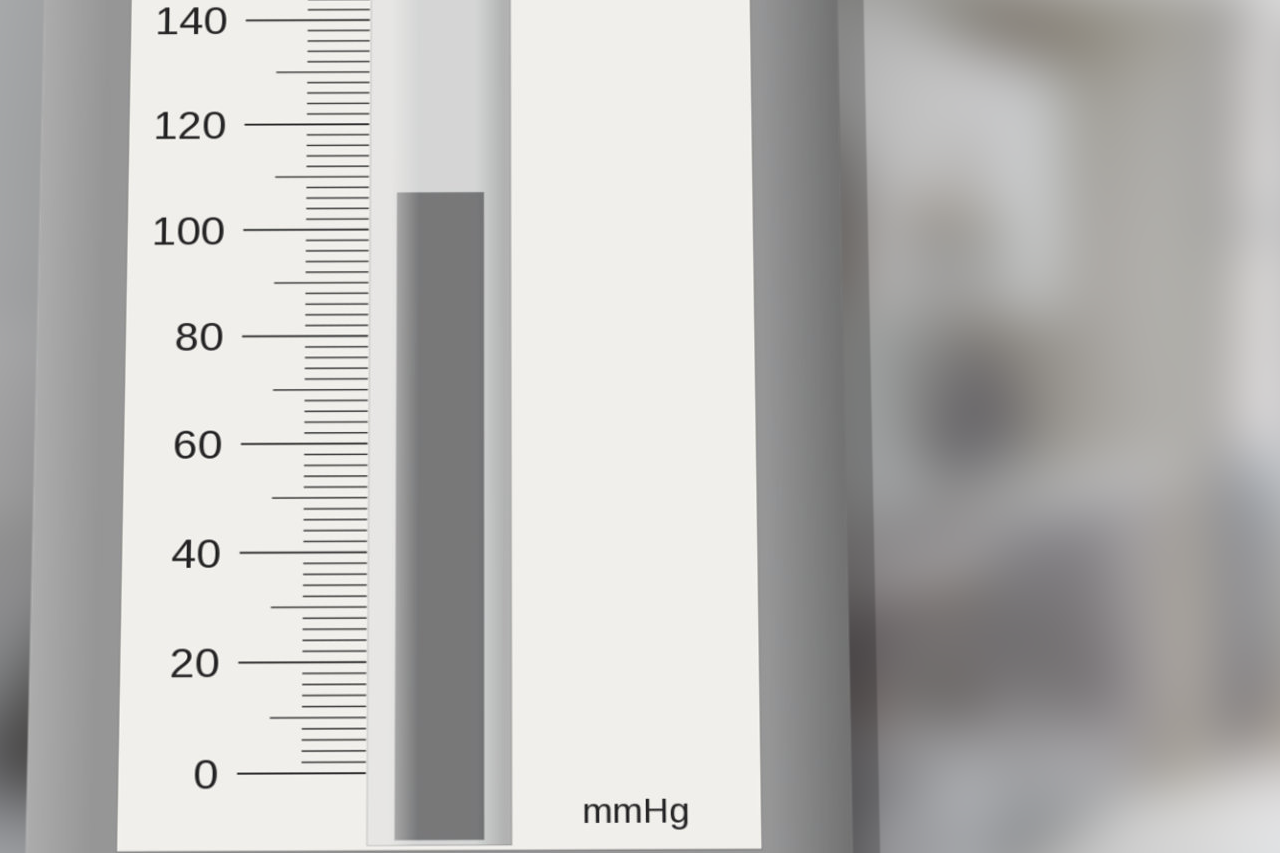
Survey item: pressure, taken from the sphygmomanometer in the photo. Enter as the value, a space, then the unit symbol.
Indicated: 107 mmHg
